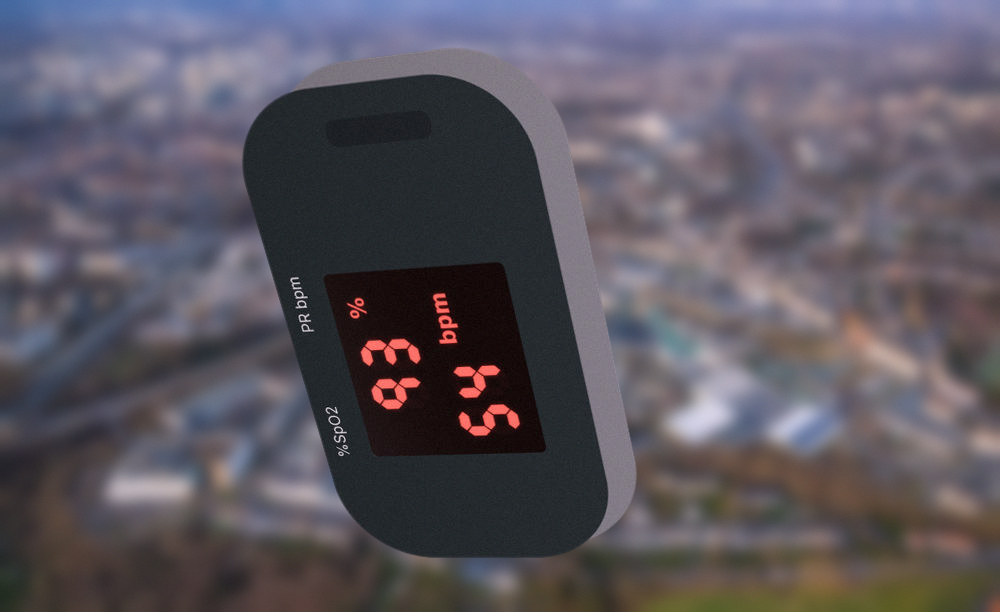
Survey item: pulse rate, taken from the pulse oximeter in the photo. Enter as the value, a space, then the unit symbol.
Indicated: 54 bpm
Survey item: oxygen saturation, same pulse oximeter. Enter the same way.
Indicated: 93 %
